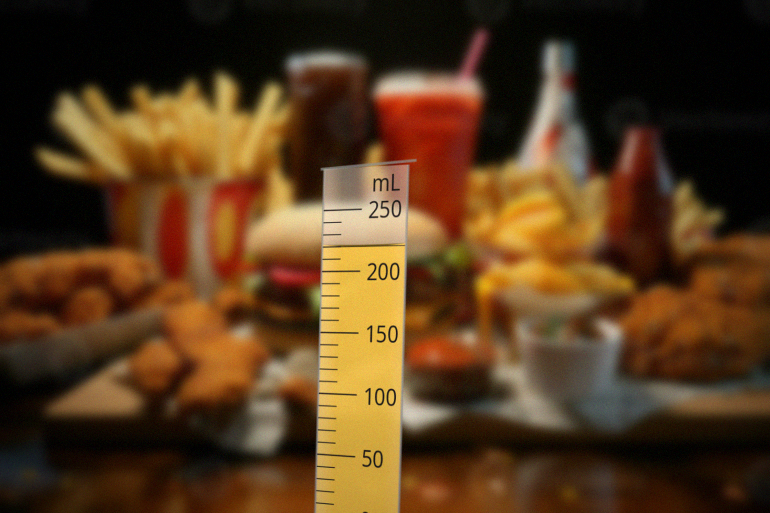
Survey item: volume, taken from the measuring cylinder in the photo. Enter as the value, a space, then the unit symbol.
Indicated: 220 mL
